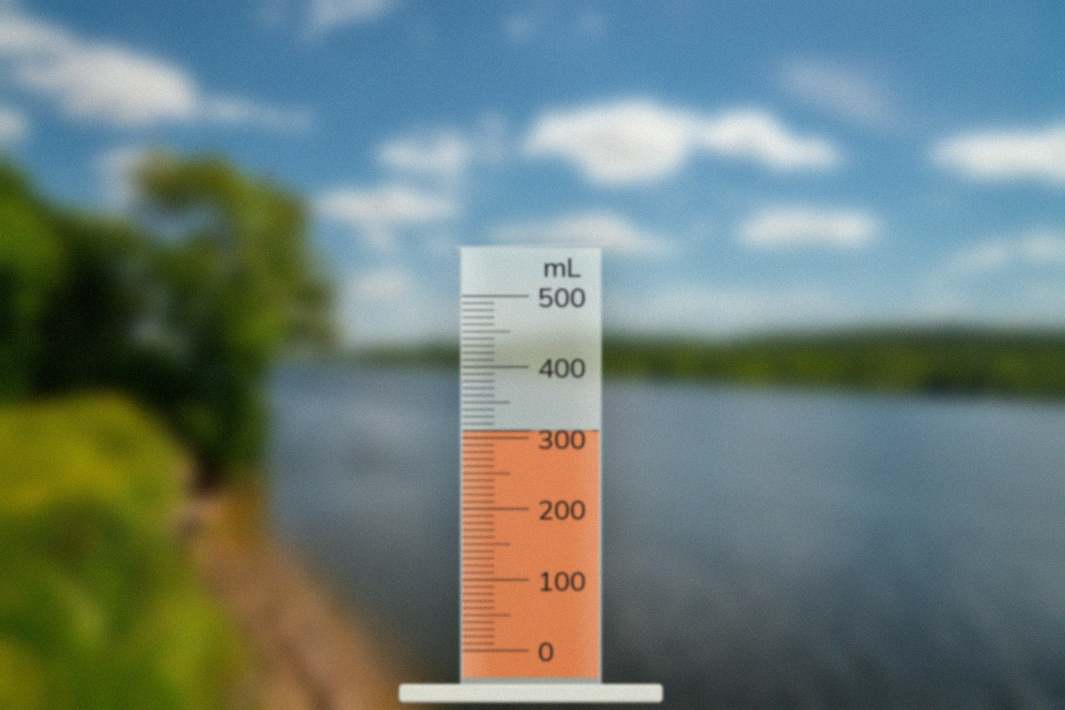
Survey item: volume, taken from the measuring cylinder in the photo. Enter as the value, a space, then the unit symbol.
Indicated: 310 mL
